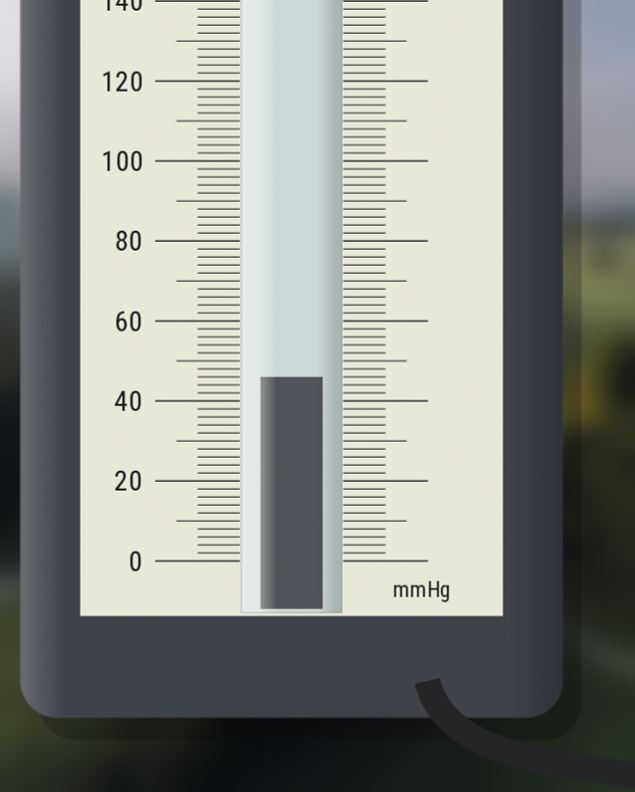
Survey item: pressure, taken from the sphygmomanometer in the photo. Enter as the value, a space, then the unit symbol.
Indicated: 46 mmHg
